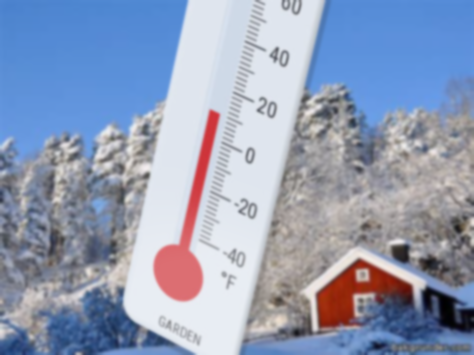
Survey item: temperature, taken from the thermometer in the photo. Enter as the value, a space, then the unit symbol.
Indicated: 10 °F
